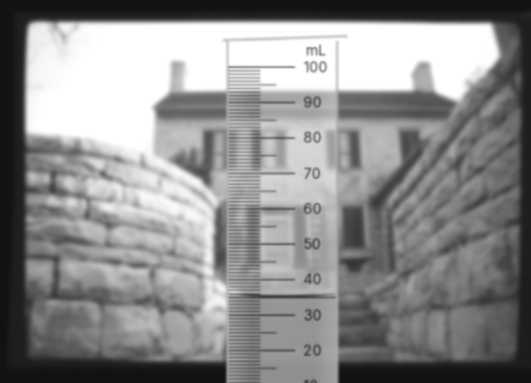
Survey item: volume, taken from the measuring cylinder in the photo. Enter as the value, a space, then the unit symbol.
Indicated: 35 mL
